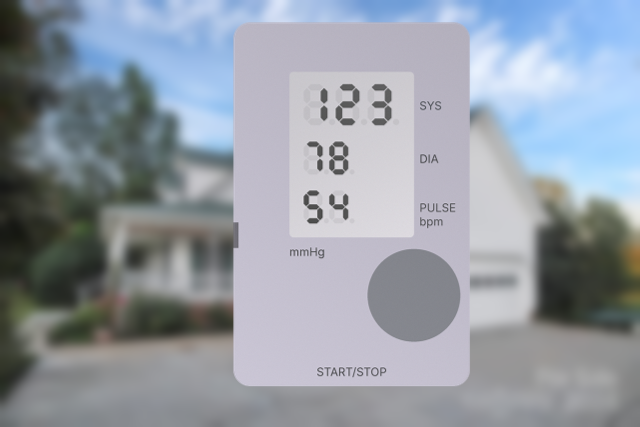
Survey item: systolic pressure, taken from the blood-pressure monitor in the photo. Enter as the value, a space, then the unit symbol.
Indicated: 123 mmHg
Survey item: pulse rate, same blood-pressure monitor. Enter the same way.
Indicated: 54 bpm
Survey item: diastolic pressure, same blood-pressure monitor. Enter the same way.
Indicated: 78 mmHg
